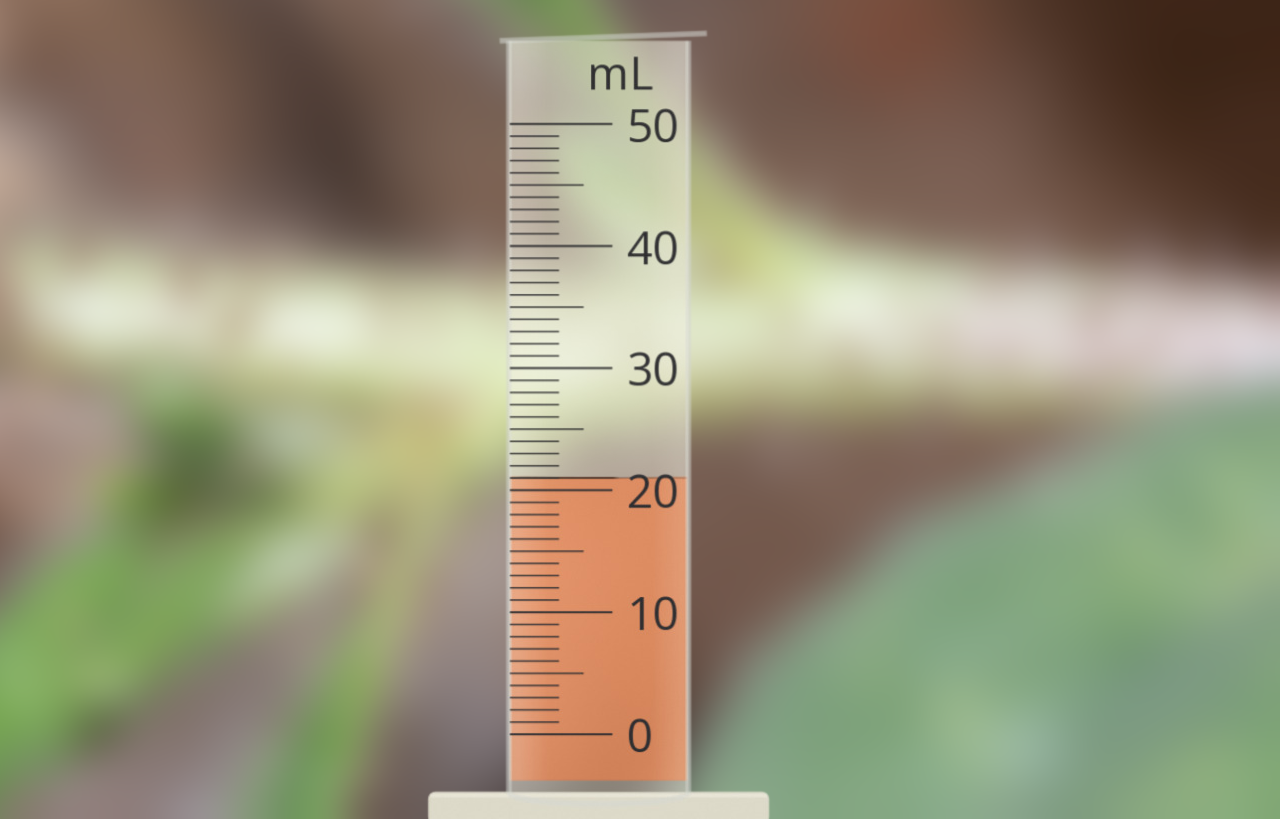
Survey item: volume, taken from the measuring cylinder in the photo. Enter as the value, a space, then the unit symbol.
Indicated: 21 mL
